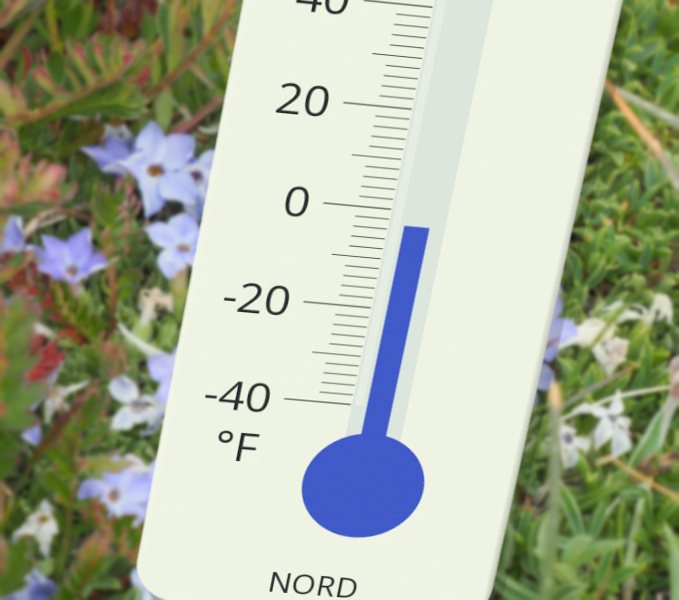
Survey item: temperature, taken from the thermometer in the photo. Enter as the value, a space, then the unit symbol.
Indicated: -3 °F
